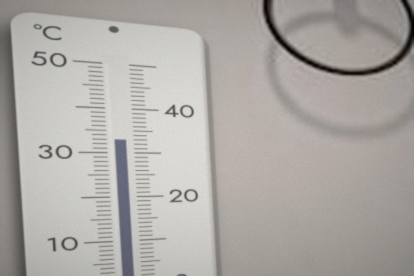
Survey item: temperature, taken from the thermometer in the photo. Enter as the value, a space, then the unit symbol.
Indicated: 33 °C
